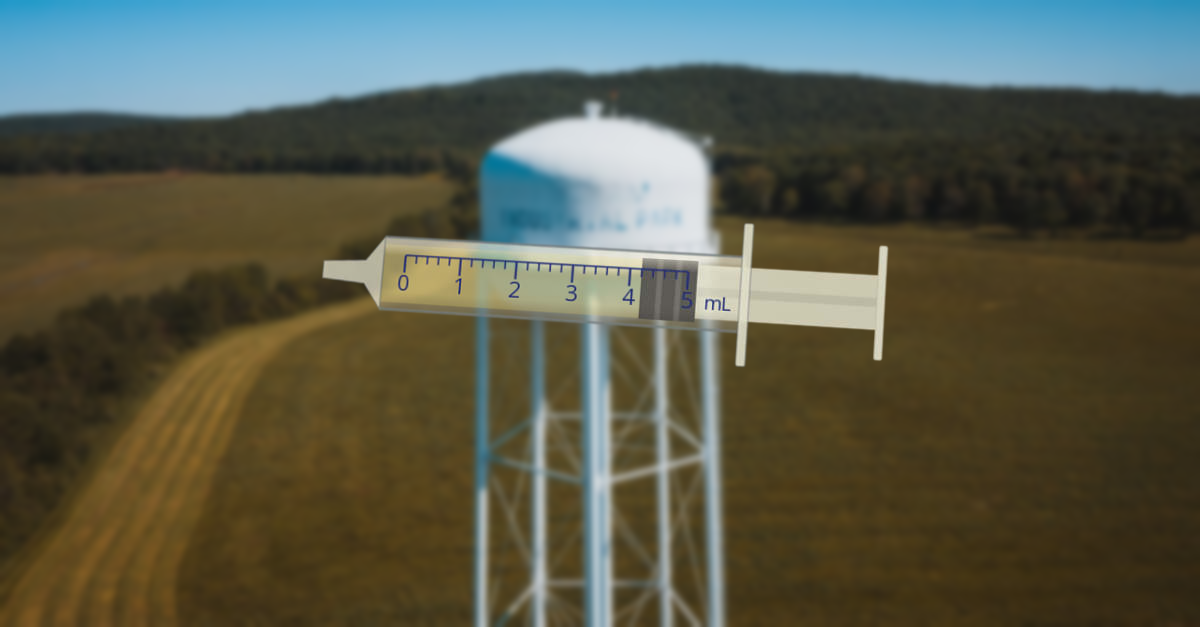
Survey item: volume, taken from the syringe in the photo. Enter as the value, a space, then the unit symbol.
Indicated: 4.2 mL
